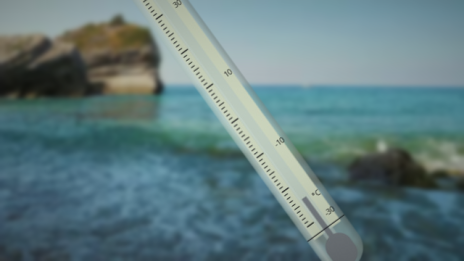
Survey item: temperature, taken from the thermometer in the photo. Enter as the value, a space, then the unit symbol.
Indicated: -24 °C
